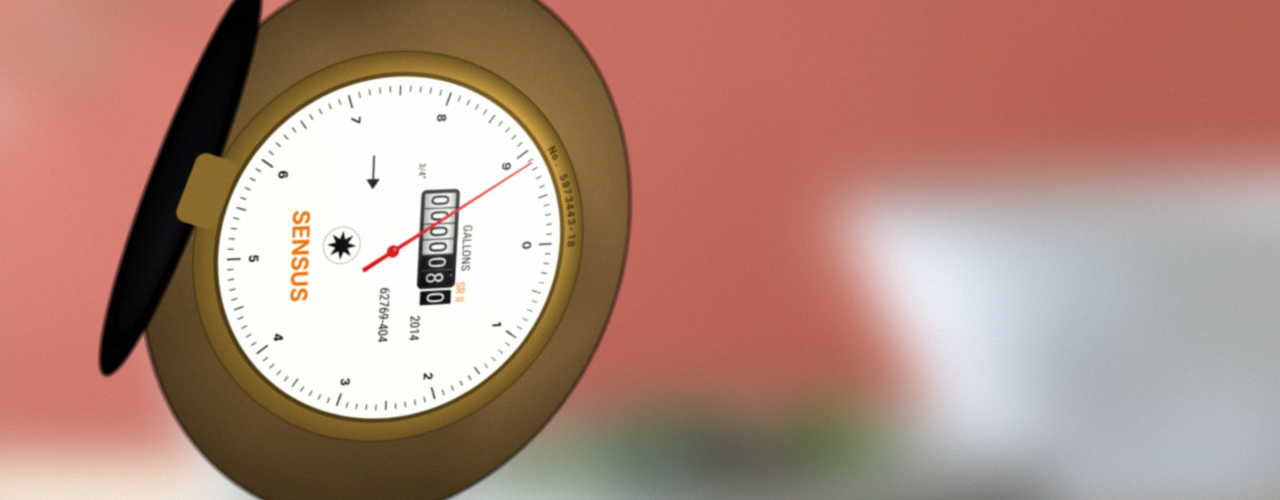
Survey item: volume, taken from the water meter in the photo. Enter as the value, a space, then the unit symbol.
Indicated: 79.1 gal
